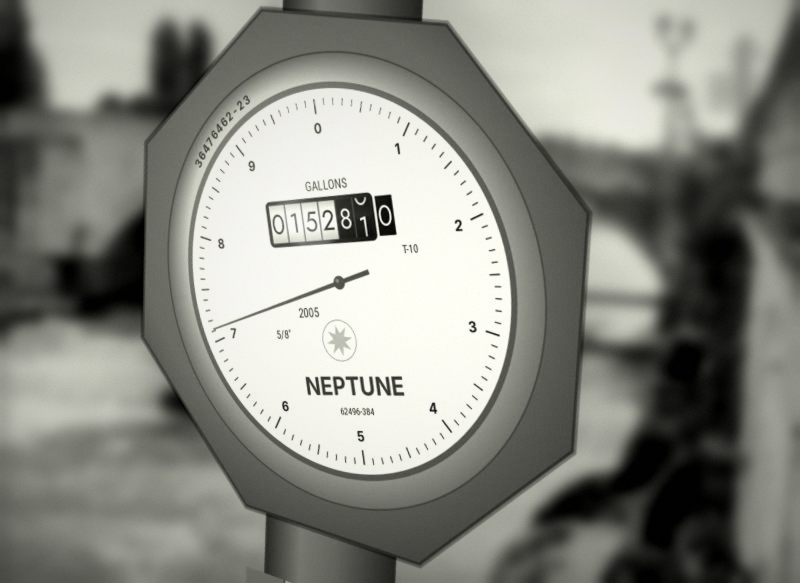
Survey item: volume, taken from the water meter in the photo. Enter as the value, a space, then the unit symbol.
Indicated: 152807.1 gal
